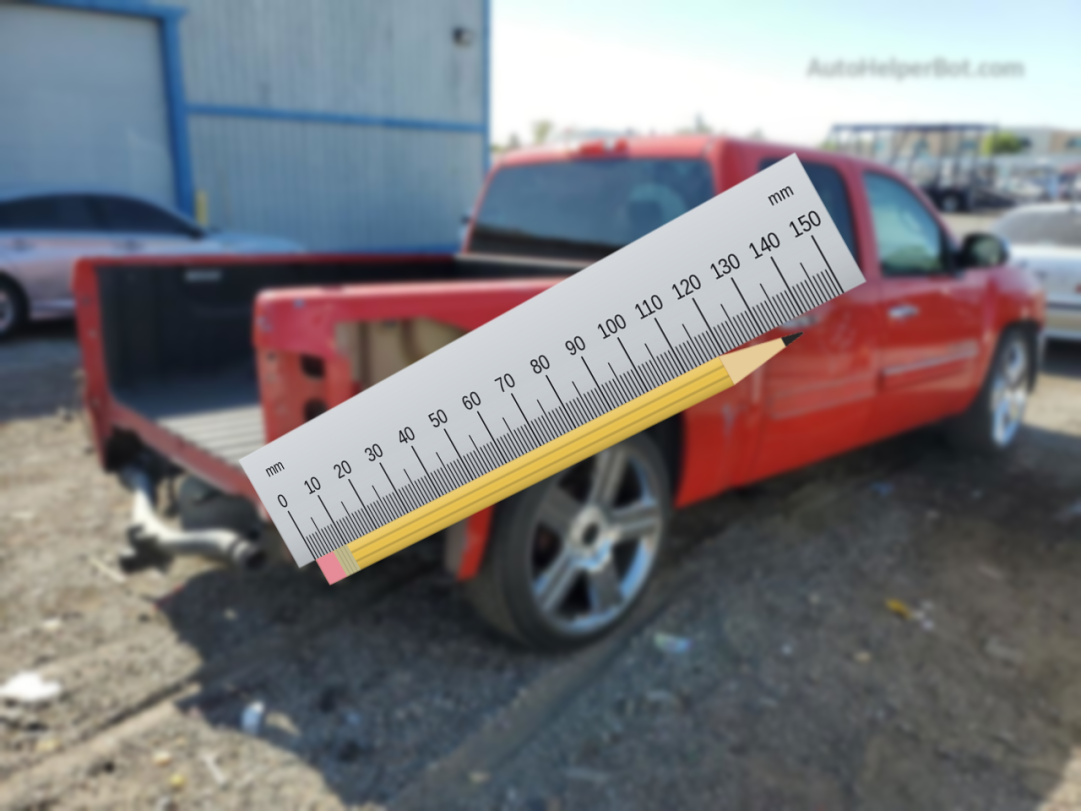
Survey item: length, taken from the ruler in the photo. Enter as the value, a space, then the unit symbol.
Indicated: 138 mm
